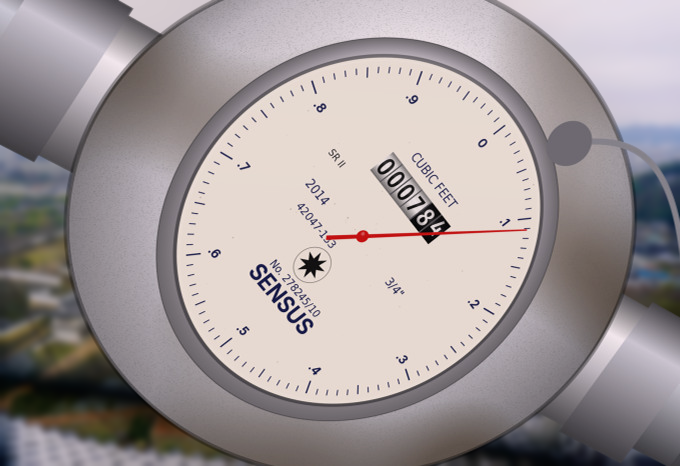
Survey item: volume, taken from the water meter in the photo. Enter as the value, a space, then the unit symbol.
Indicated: 784.11 ft³
